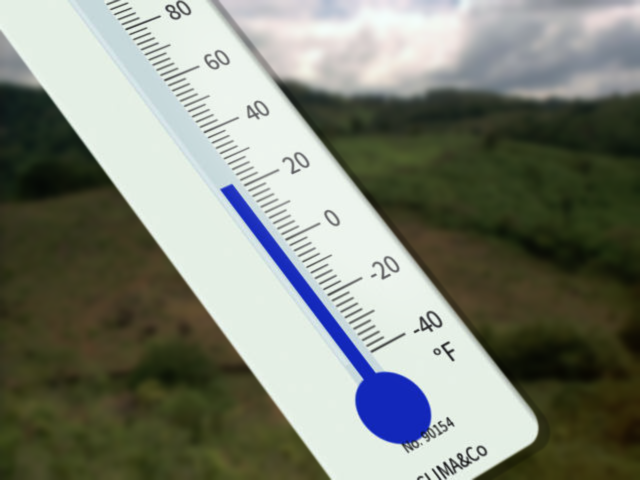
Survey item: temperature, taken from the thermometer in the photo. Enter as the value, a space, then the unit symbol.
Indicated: 22 °F
